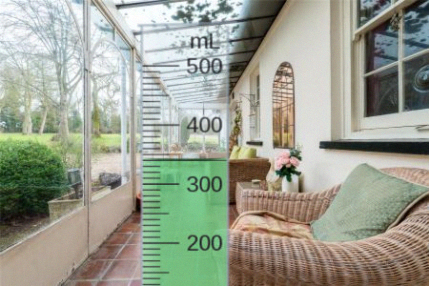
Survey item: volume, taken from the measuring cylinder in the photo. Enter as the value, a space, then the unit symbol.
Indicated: 340 mL
